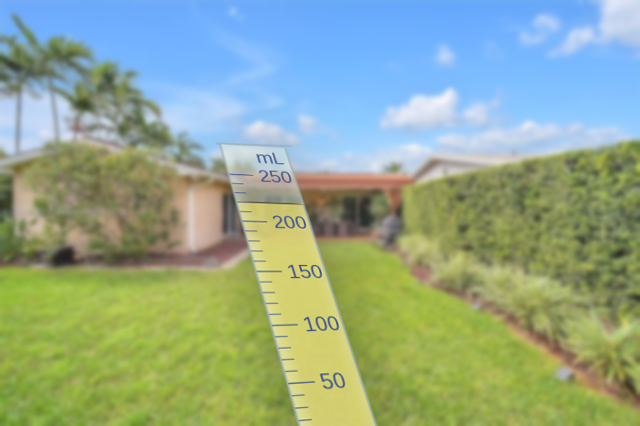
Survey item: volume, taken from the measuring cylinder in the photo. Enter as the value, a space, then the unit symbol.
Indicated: 220 mL
